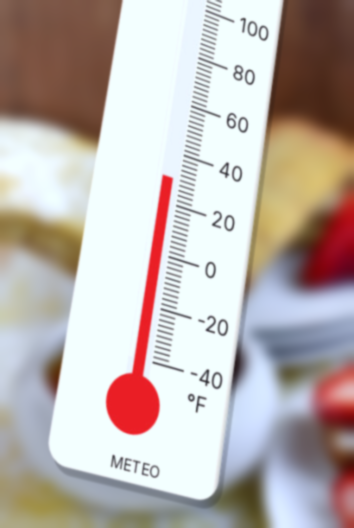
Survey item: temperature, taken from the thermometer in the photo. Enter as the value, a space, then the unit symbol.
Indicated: 30 °F
